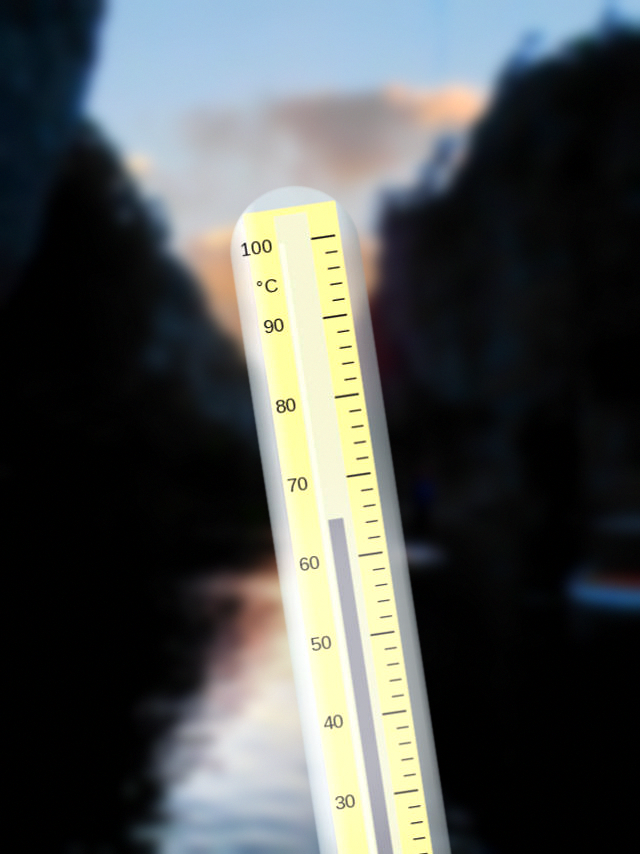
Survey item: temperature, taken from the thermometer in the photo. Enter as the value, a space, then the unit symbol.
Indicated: 65 °C
